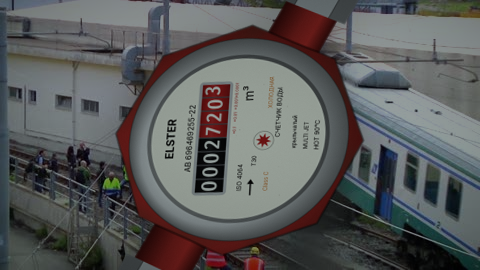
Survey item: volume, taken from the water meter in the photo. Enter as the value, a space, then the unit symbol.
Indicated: 2.7203 m³
